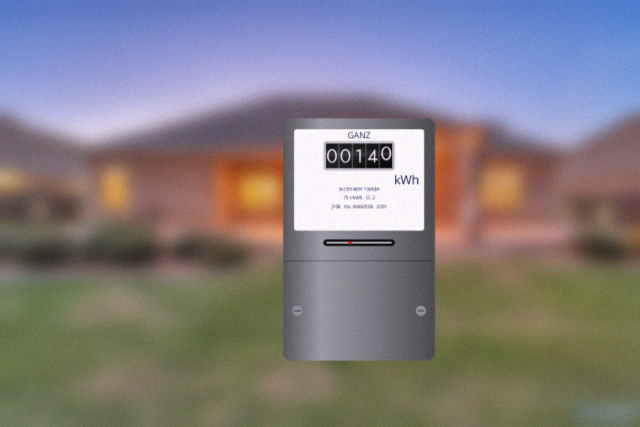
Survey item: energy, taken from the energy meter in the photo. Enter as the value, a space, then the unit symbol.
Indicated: 140 kWh
